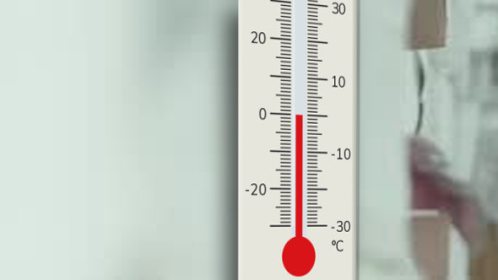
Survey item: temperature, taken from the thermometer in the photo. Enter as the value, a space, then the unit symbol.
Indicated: 0 °C
